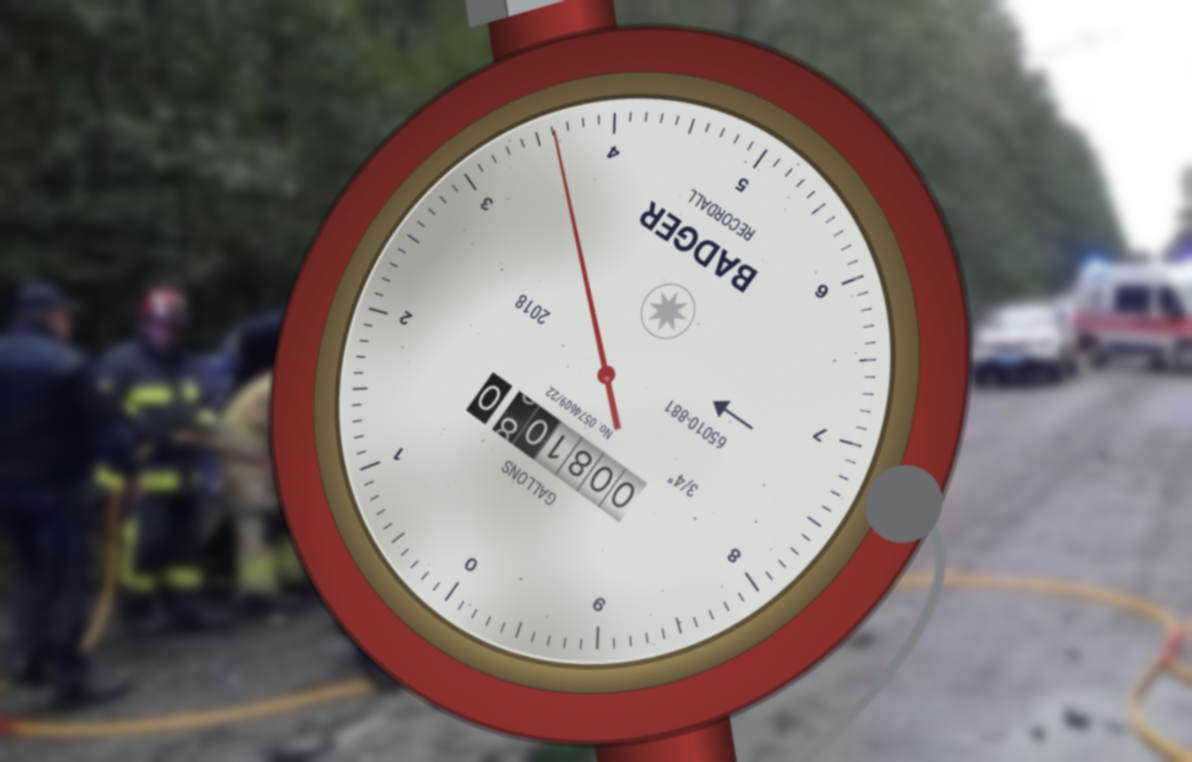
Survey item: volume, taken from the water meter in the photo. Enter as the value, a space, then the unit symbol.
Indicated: 81083.6 gal
